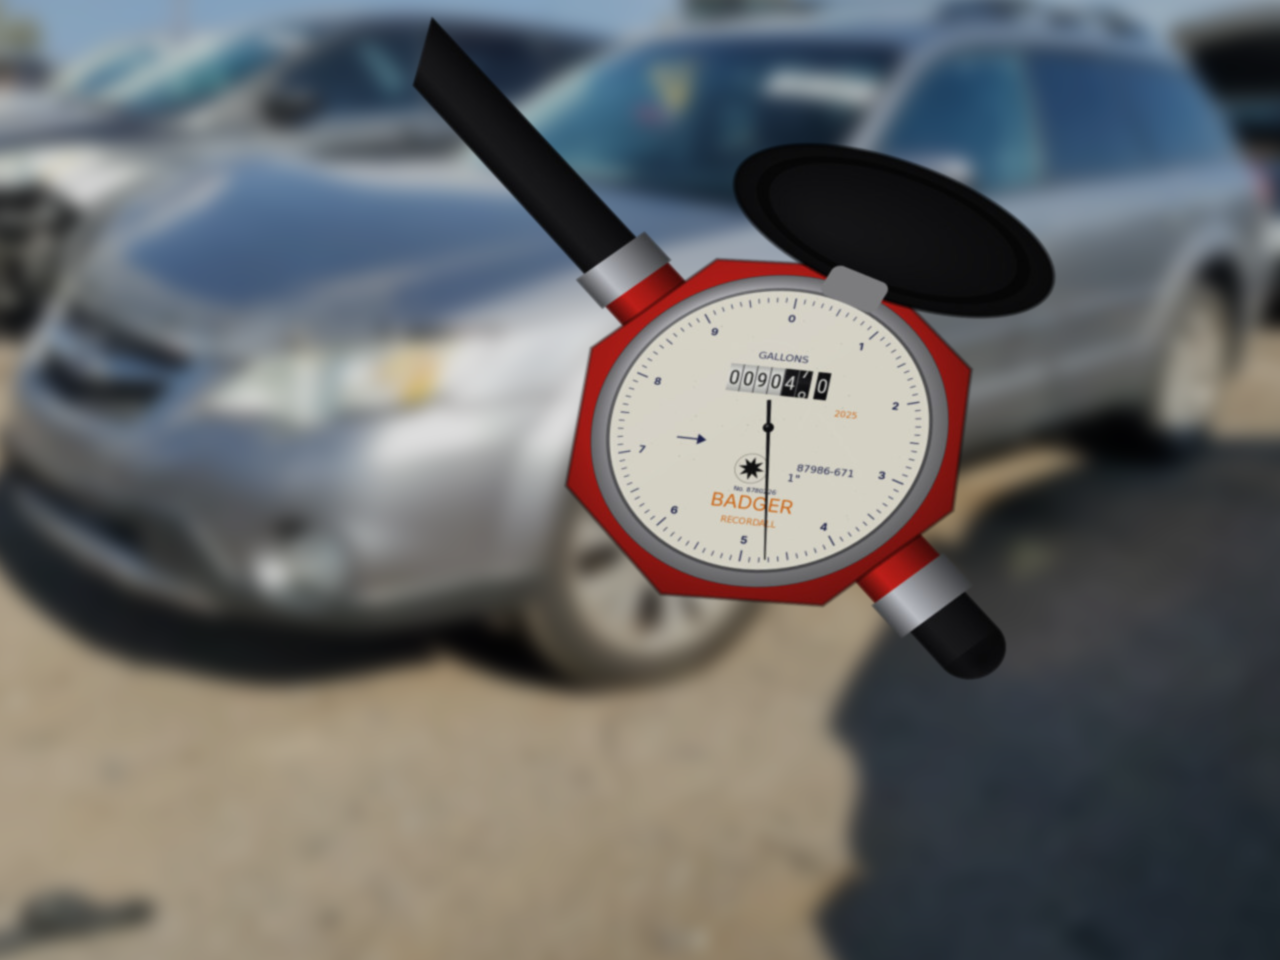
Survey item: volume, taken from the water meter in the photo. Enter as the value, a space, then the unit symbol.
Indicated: 90474.7 gal
